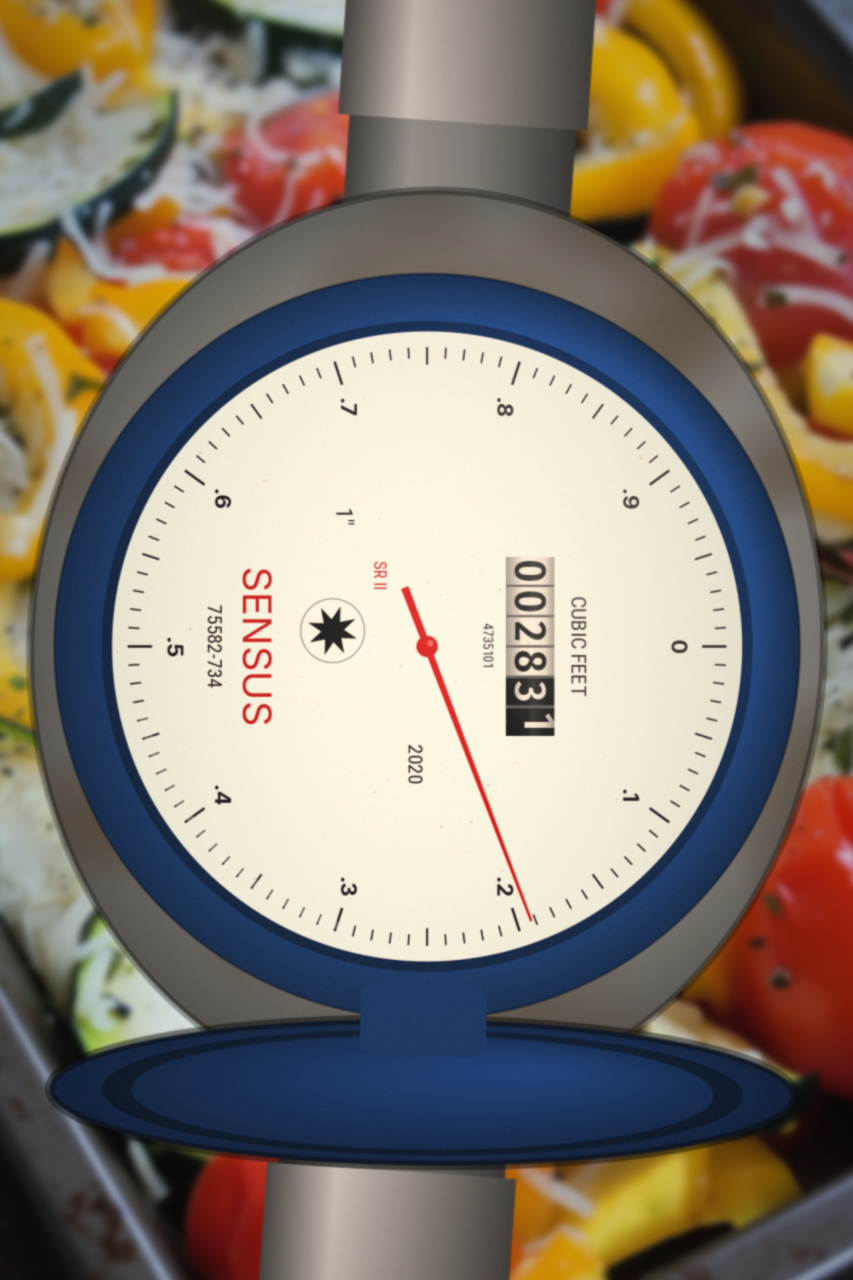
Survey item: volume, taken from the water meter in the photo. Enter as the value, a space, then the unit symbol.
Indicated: 2831.19 ft³
